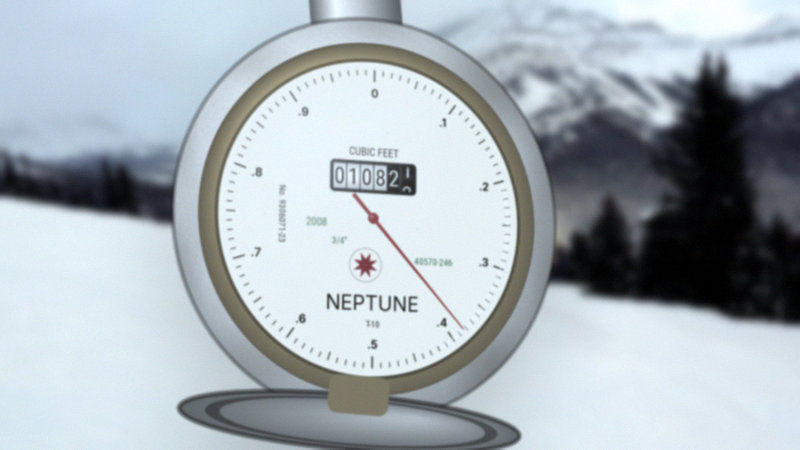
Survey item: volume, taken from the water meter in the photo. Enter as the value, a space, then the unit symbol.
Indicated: 10821.38 ft³
